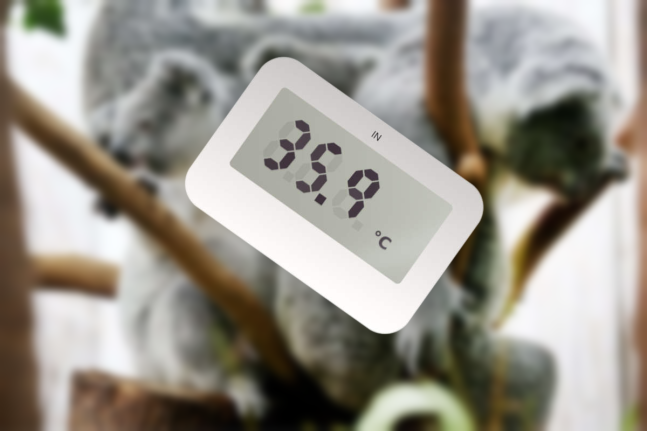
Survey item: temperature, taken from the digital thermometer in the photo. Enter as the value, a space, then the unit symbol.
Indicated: 35.9 °C
